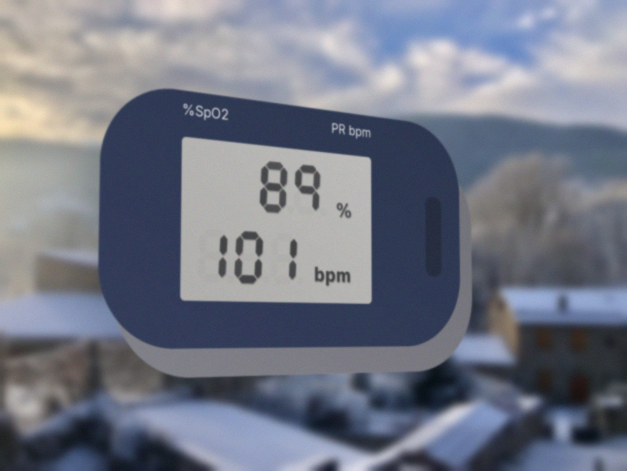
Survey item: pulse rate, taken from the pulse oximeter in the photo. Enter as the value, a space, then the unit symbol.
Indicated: 101 bpm
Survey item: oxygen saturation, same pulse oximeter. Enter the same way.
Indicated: 89 %
